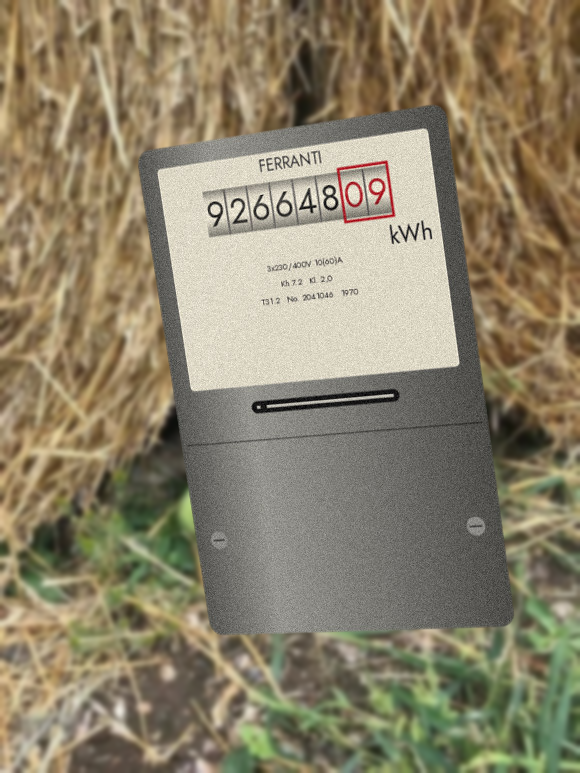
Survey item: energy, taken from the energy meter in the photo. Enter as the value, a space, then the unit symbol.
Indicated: 926648.09 kWh
